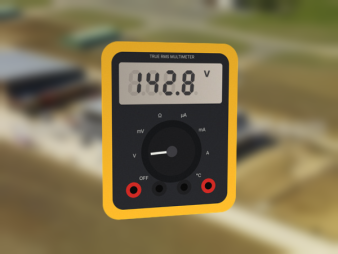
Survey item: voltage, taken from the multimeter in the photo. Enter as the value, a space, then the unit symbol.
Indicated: 142.8 V
